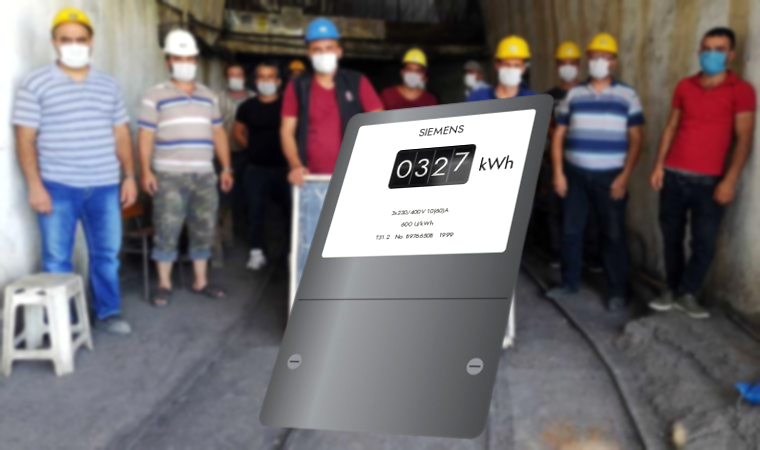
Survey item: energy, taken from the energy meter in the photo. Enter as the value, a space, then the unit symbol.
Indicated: 327 kWh
